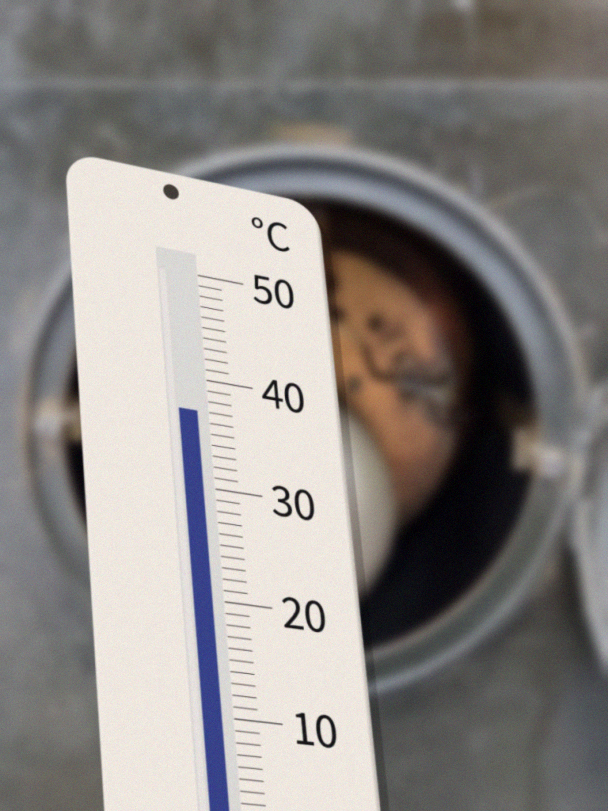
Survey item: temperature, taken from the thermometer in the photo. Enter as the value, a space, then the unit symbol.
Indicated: 37 °C
